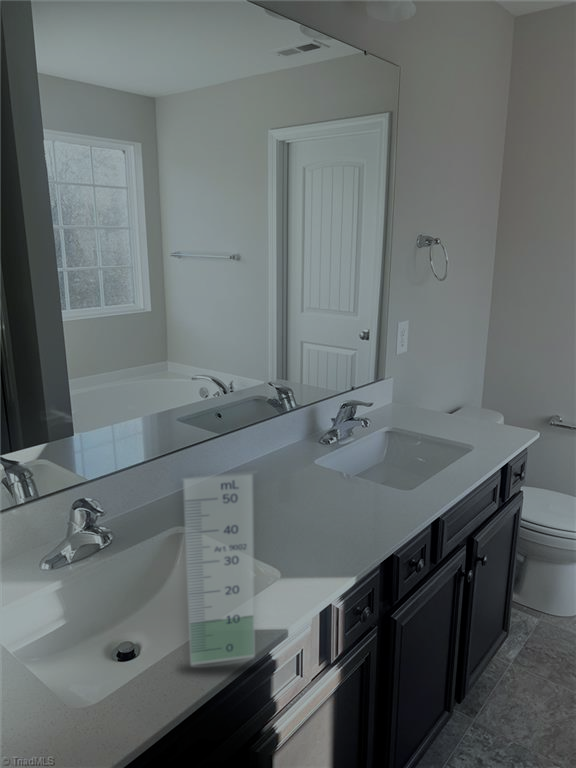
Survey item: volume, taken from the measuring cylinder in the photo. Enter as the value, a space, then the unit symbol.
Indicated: 10 mL
